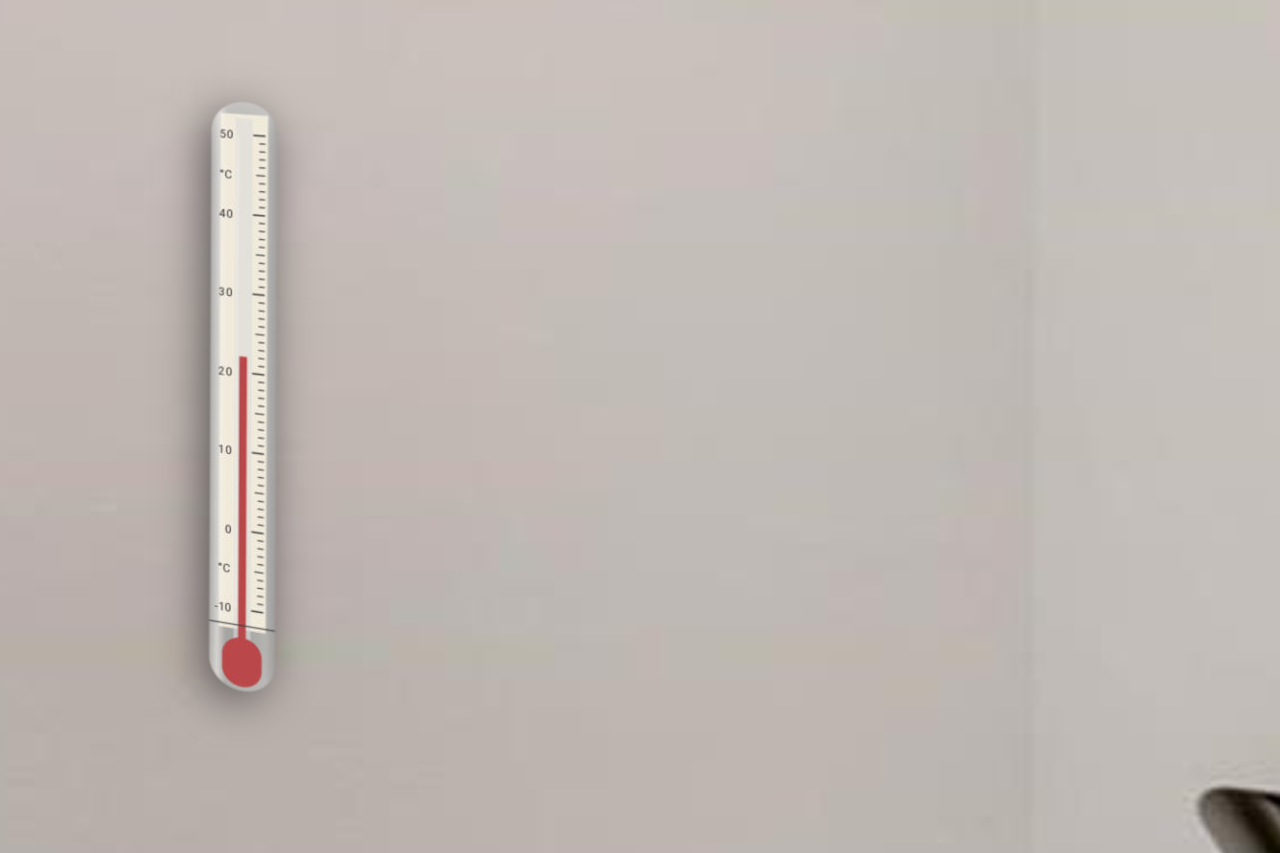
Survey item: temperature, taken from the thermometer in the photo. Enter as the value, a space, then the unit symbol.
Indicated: 22 °C
